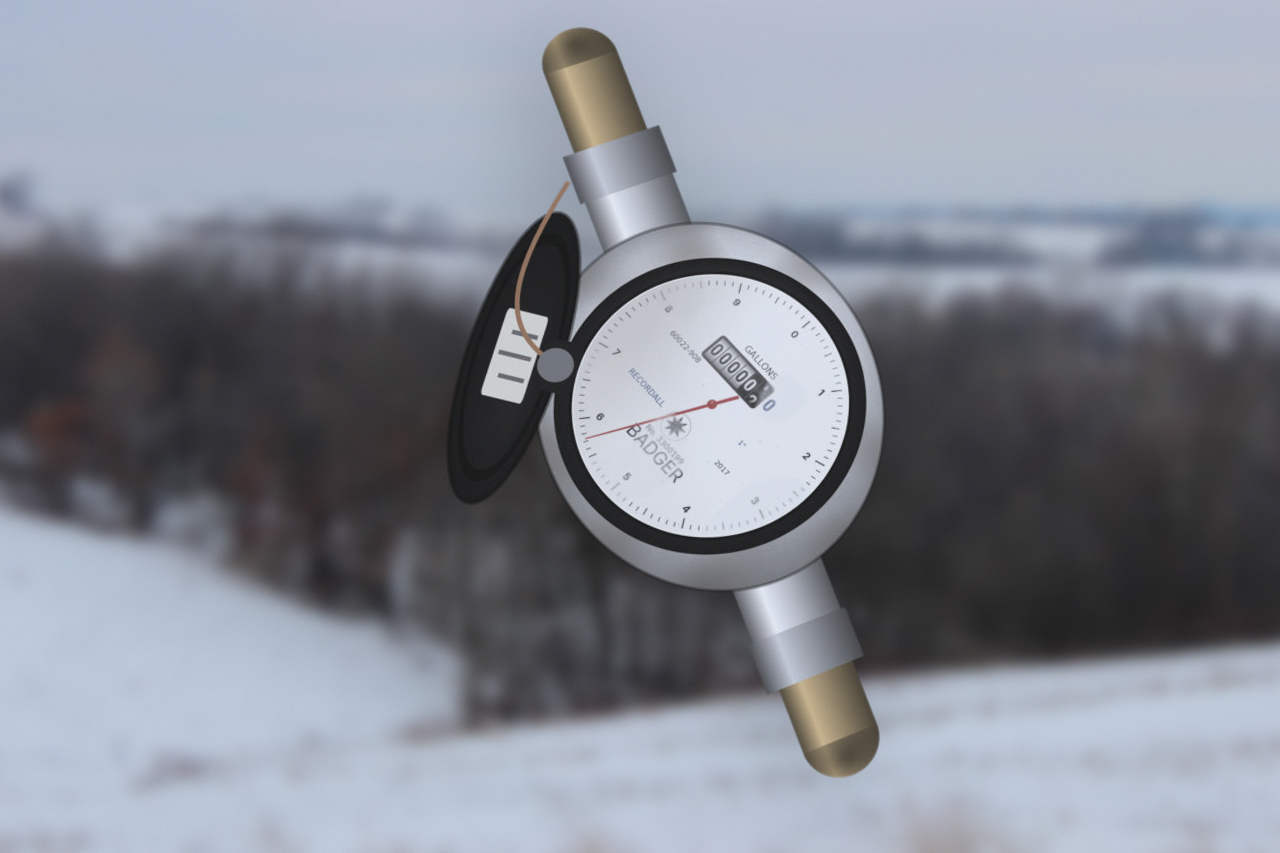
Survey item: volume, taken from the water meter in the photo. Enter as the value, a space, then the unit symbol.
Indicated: 15.7 gal
